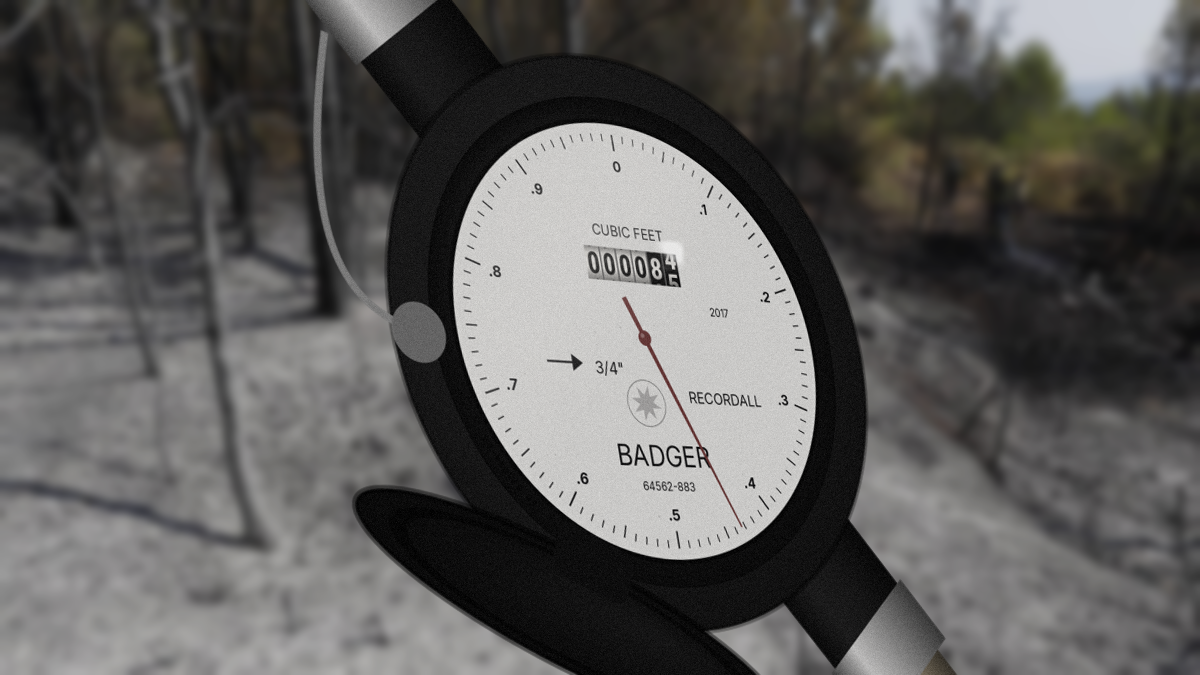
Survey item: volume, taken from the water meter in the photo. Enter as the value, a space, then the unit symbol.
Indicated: 84.43 ft³
